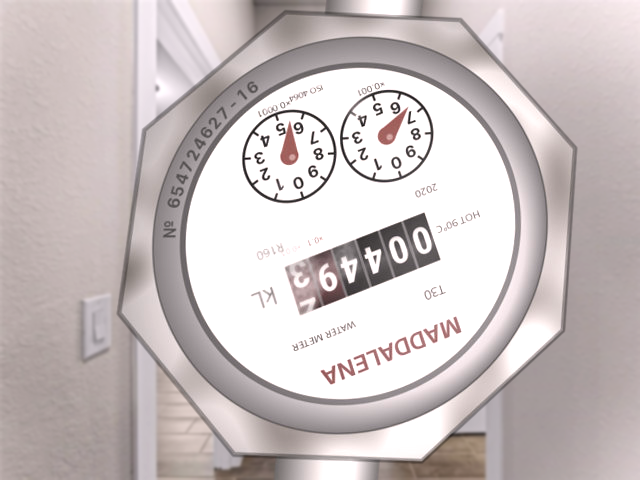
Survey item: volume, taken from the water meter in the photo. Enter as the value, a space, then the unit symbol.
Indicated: 44.9265 kL
